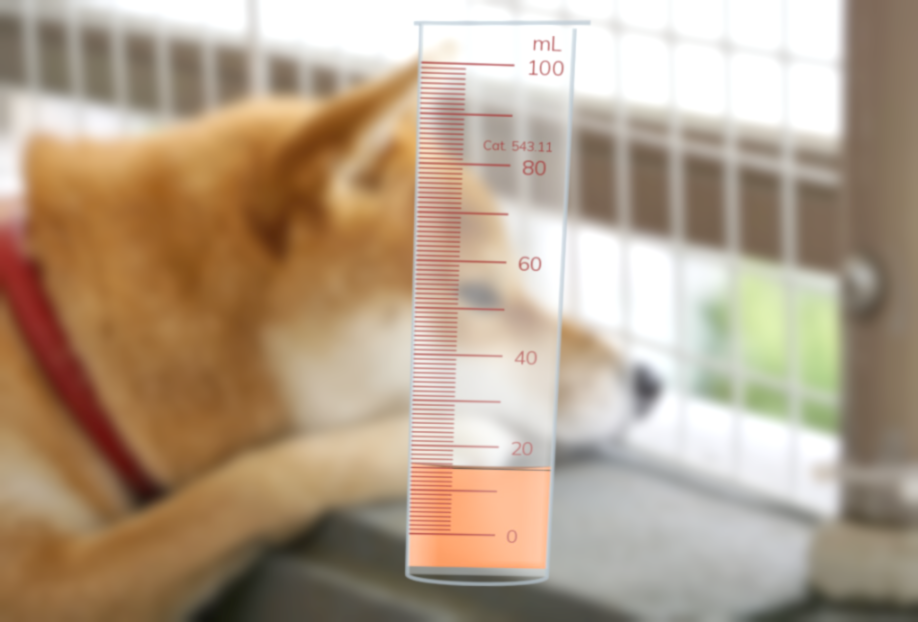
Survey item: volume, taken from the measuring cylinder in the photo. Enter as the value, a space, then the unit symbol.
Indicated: 15 mL
